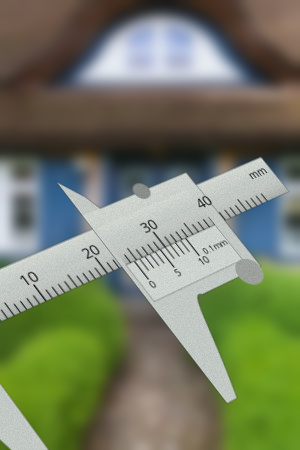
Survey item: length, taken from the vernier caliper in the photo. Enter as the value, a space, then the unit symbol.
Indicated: 24.6 mm
